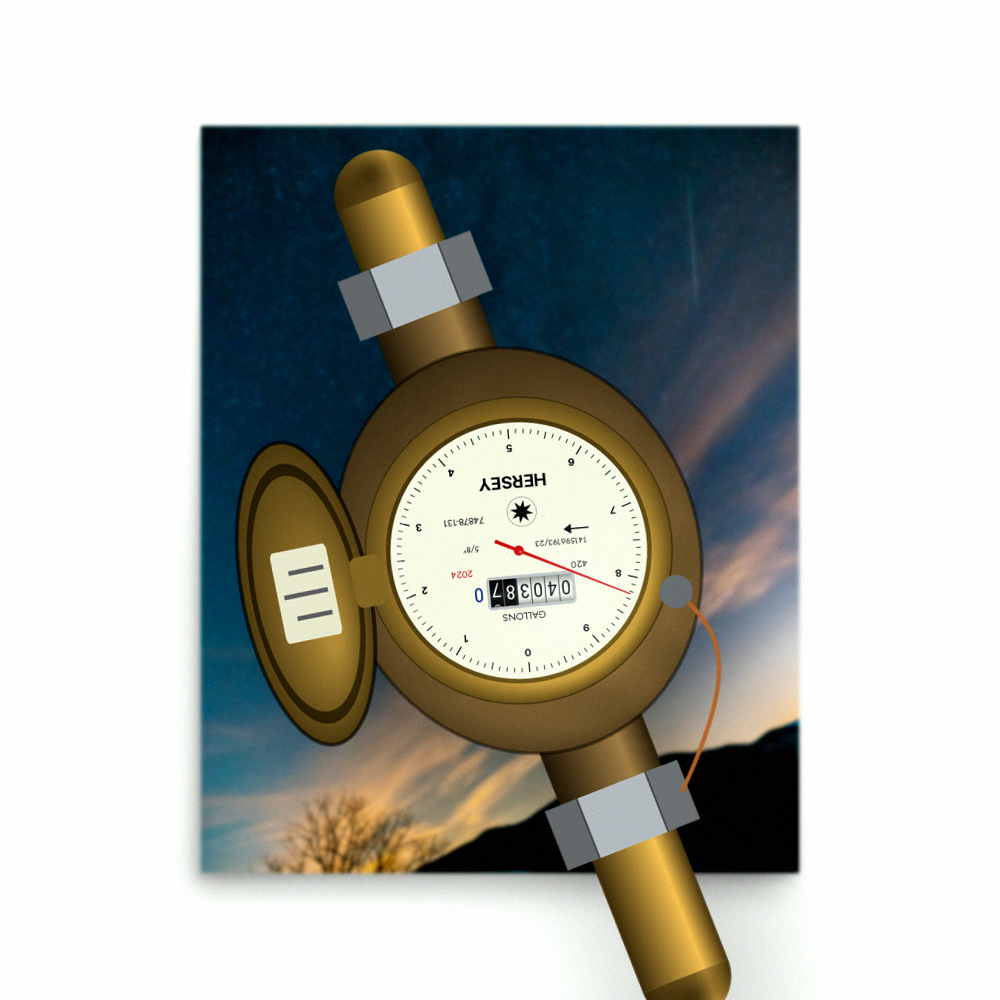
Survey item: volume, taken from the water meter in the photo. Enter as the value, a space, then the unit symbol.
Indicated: 403868.2 gal
